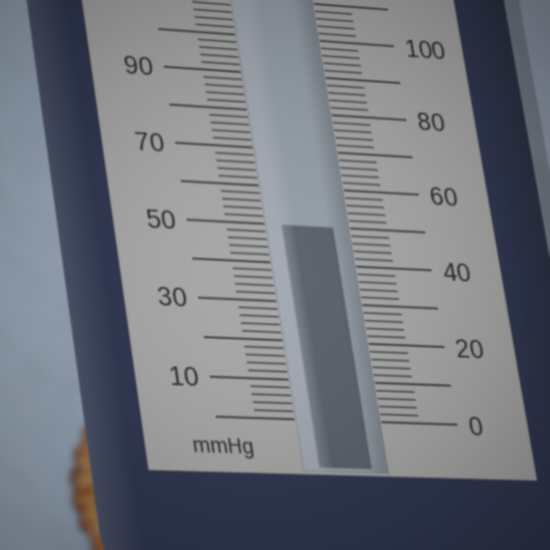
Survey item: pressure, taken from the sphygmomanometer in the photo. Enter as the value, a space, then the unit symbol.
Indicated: 50 mmHg
